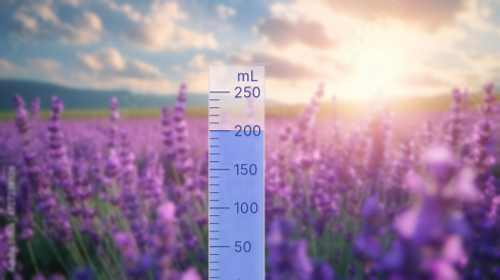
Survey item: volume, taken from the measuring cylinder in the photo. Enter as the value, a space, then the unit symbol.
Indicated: 200 mL
